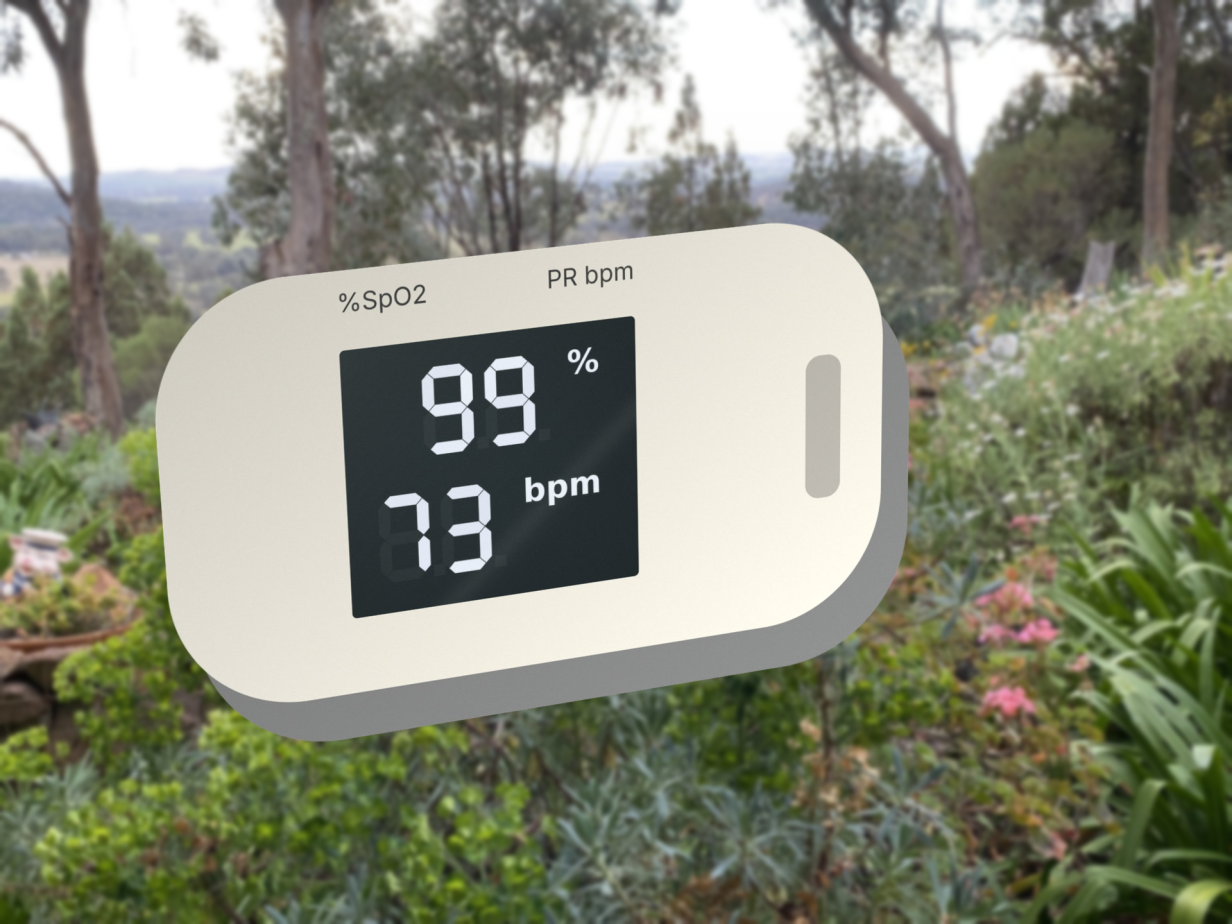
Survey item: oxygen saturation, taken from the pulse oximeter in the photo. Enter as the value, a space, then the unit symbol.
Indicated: 99 %
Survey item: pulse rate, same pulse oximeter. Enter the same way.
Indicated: 73 bpm
